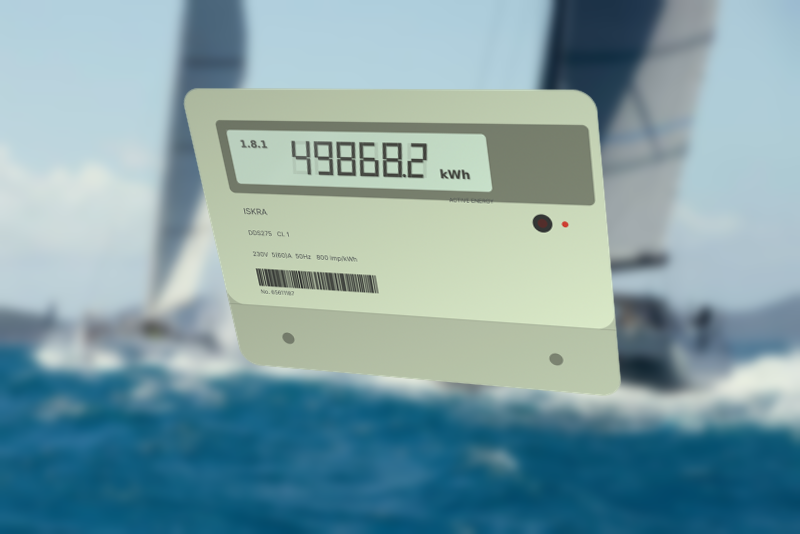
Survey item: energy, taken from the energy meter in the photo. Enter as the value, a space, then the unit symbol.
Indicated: 49868.2 kWh
